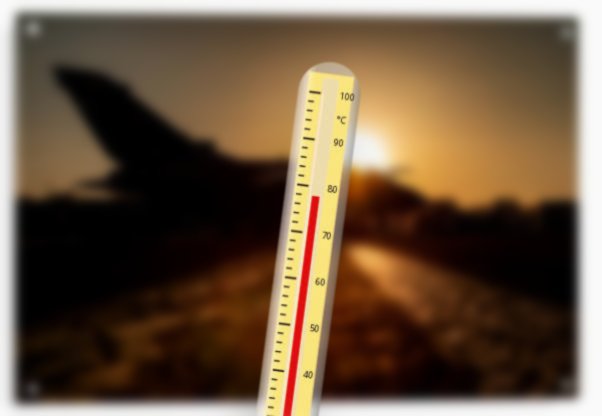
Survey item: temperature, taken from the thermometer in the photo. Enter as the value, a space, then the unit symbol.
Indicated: 78 °C
